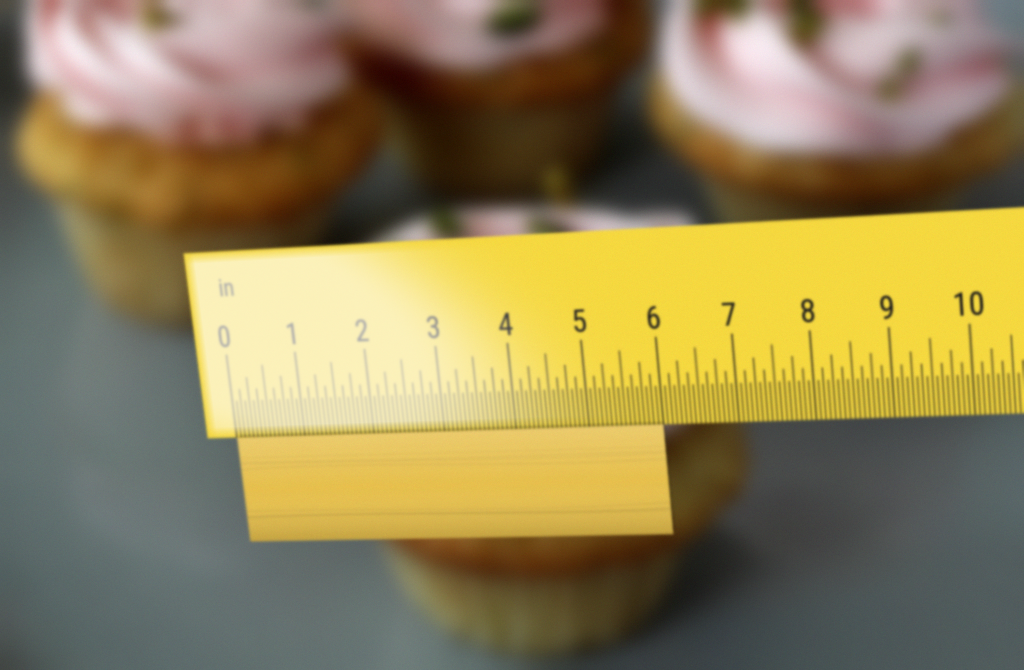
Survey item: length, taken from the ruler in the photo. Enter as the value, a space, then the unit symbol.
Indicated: 6 in
